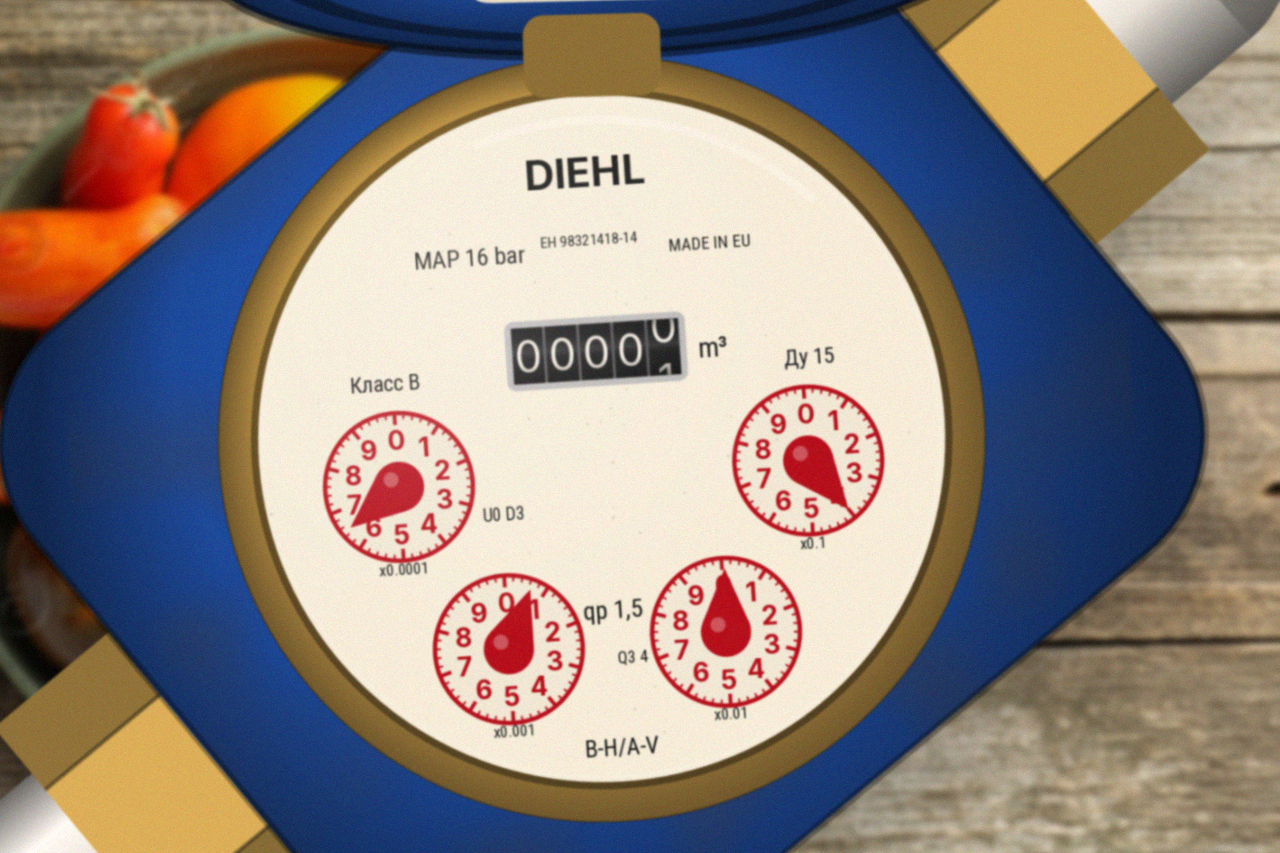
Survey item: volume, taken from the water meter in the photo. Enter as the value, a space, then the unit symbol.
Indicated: 0.4006 m³
